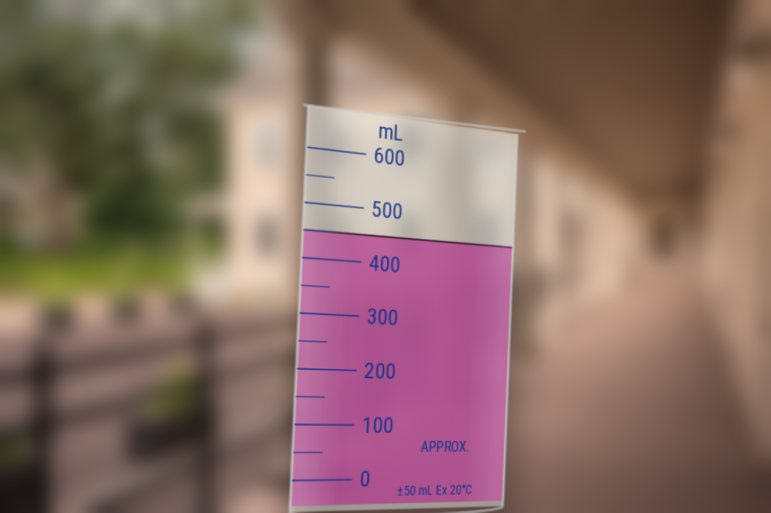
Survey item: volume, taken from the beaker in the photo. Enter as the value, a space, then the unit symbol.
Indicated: 450 mL
